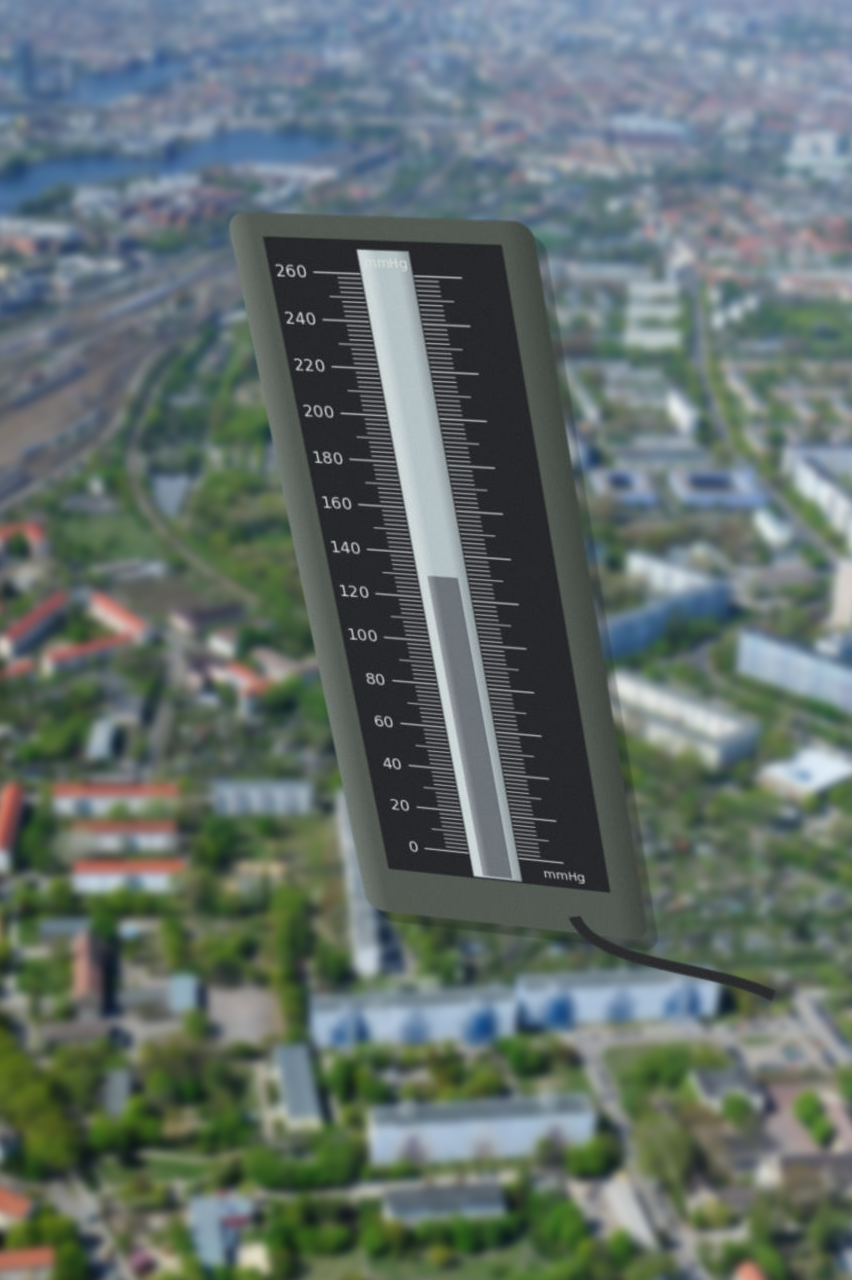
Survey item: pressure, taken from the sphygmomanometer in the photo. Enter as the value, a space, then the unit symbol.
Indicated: 130 mmHg
